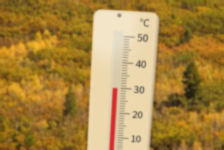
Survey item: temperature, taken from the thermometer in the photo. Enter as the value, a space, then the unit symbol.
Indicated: 30 °C
